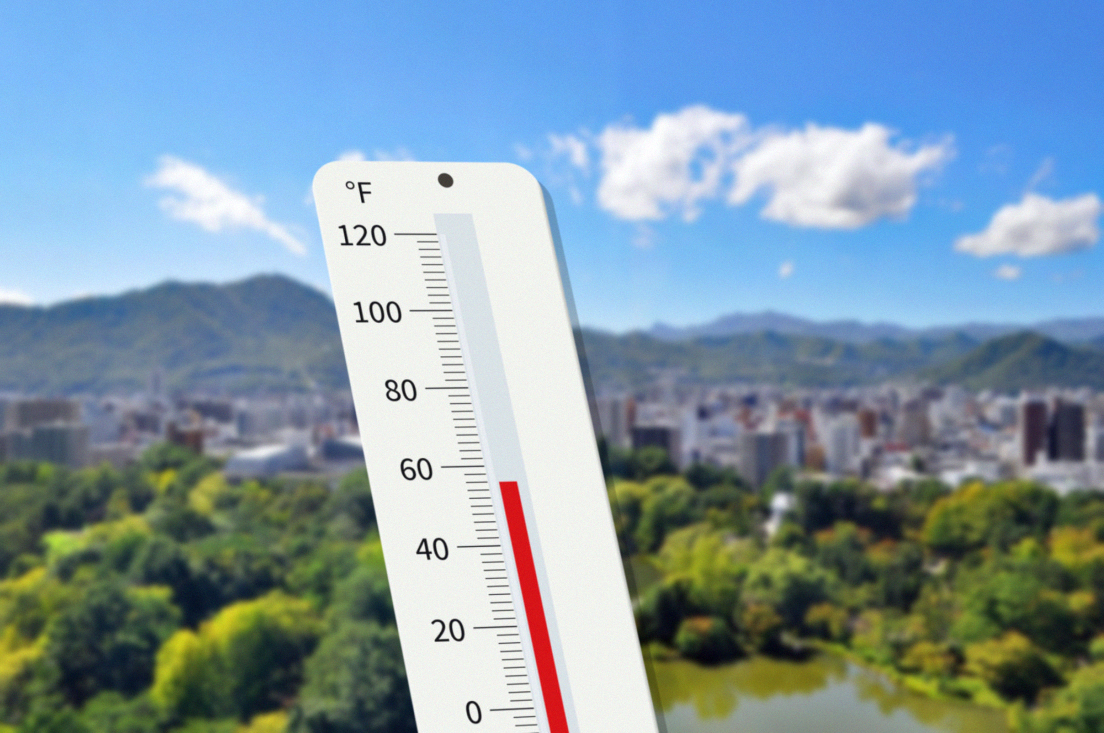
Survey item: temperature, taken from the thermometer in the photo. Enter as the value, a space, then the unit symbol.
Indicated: 56 °F
